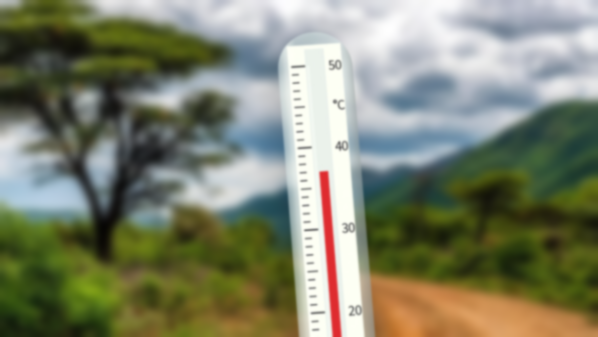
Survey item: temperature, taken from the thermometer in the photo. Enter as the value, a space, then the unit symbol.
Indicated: 37 °C
